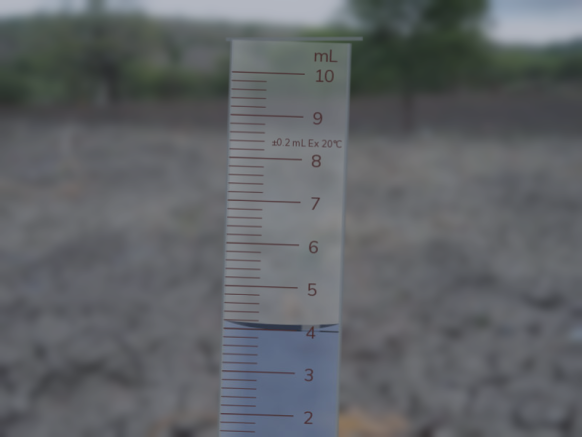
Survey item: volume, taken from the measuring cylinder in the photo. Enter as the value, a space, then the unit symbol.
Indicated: 4 mL
